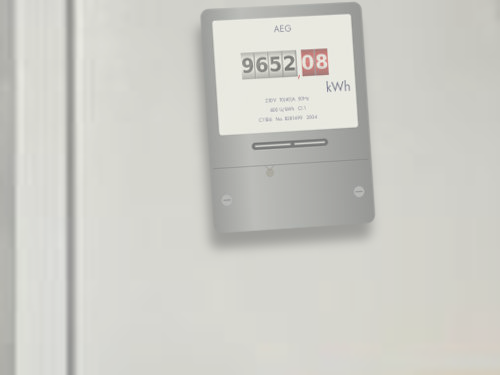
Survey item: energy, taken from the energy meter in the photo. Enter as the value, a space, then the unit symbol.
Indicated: 9652.08 kWh
